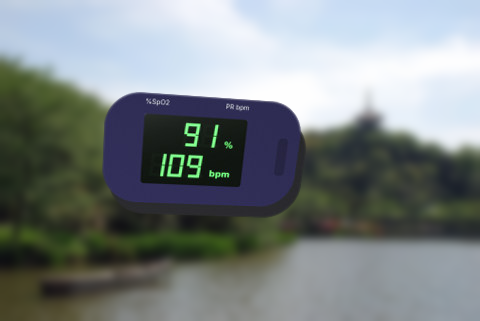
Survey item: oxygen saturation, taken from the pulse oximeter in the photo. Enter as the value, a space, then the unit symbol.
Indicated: 91 %
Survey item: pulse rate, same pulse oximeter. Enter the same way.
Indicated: 109 bpm
